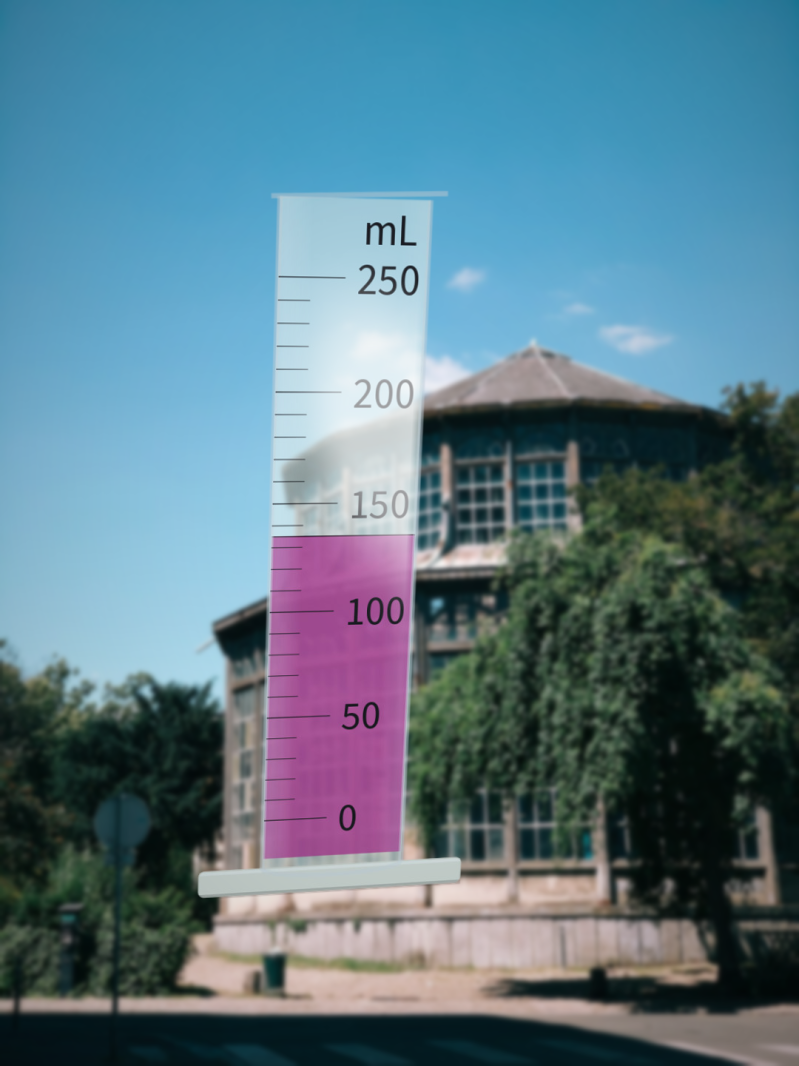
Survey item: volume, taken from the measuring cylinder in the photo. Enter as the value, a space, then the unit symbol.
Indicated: 135 mL
